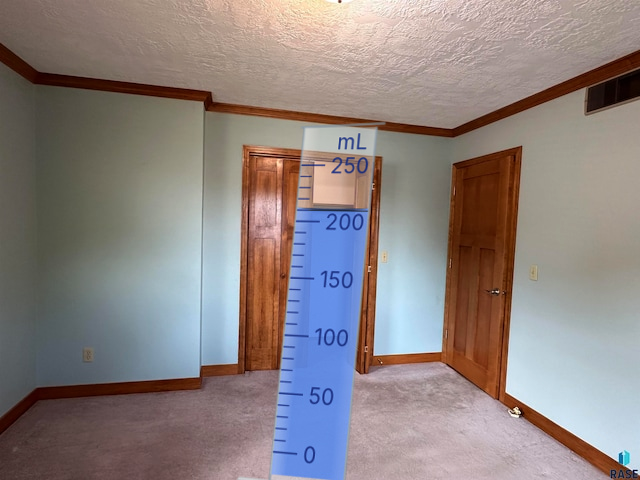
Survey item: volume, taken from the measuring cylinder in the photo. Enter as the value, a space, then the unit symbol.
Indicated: 210 mL
